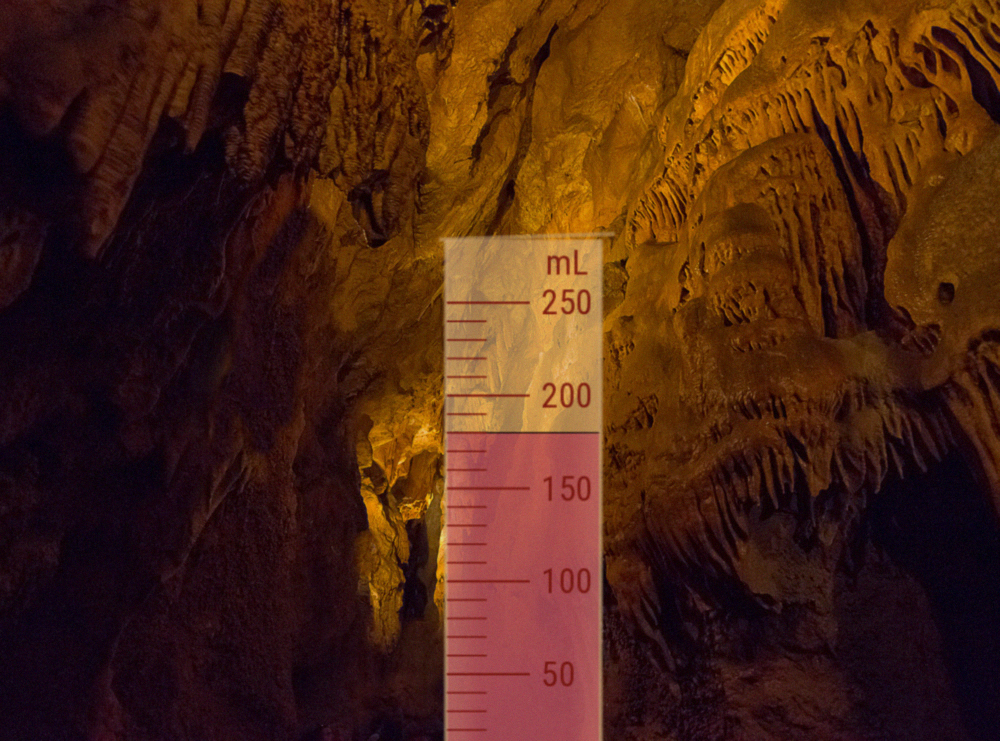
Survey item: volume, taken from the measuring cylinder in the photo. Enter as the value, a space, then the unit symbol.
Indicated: 180 mL
